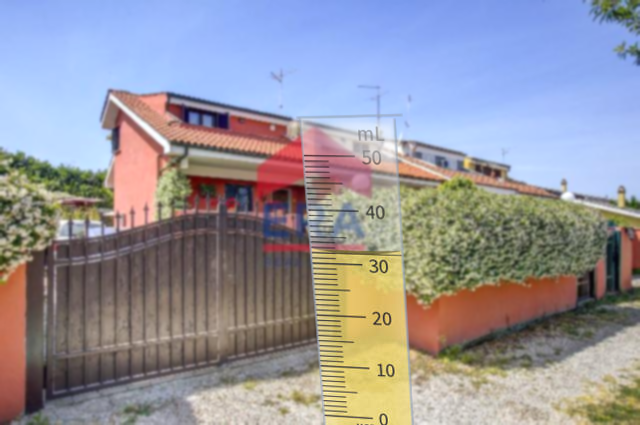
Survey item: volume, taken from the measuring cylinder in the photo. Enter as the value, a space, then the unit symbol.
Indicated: 32 mL
